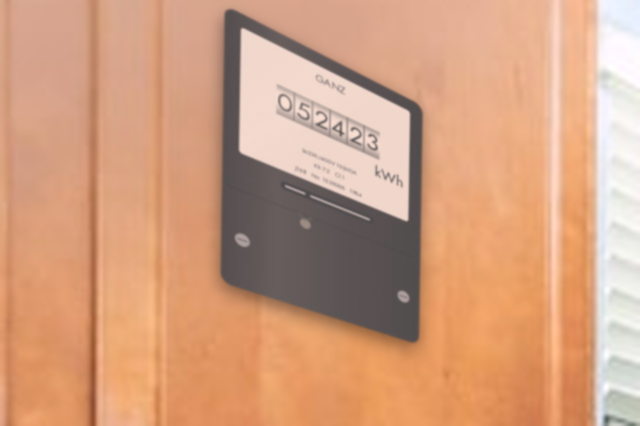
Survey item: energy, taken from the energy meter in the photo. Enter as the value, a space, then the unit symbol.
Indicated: 52423 kWh
